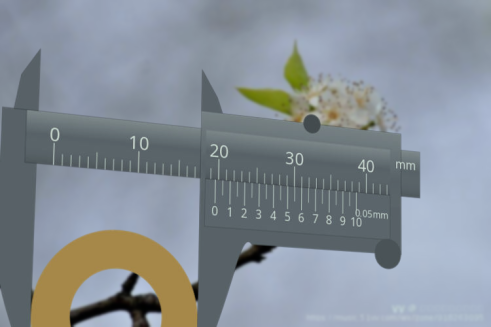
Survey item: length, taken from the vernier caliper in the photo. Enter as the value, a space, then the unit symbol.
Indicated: 19.6 mm
